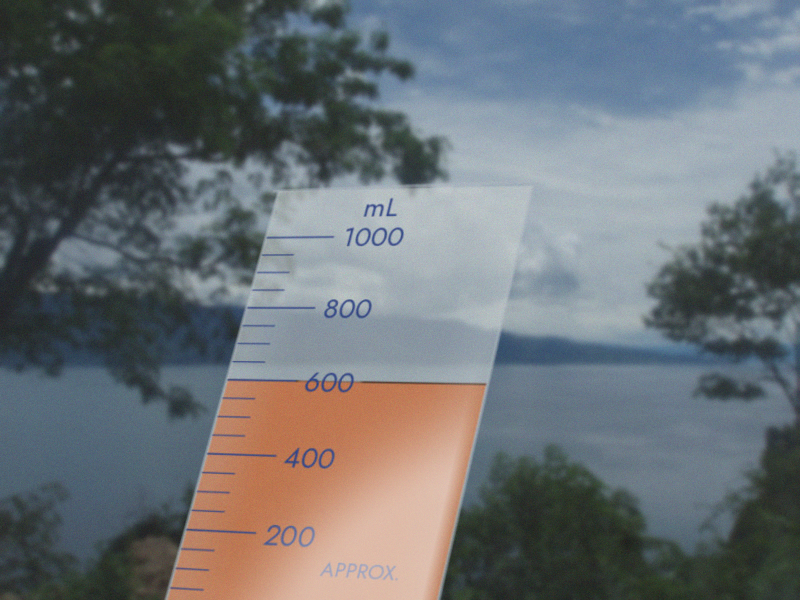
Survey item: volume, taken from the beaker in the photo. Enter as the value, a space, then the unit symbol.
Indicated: 600 mL
